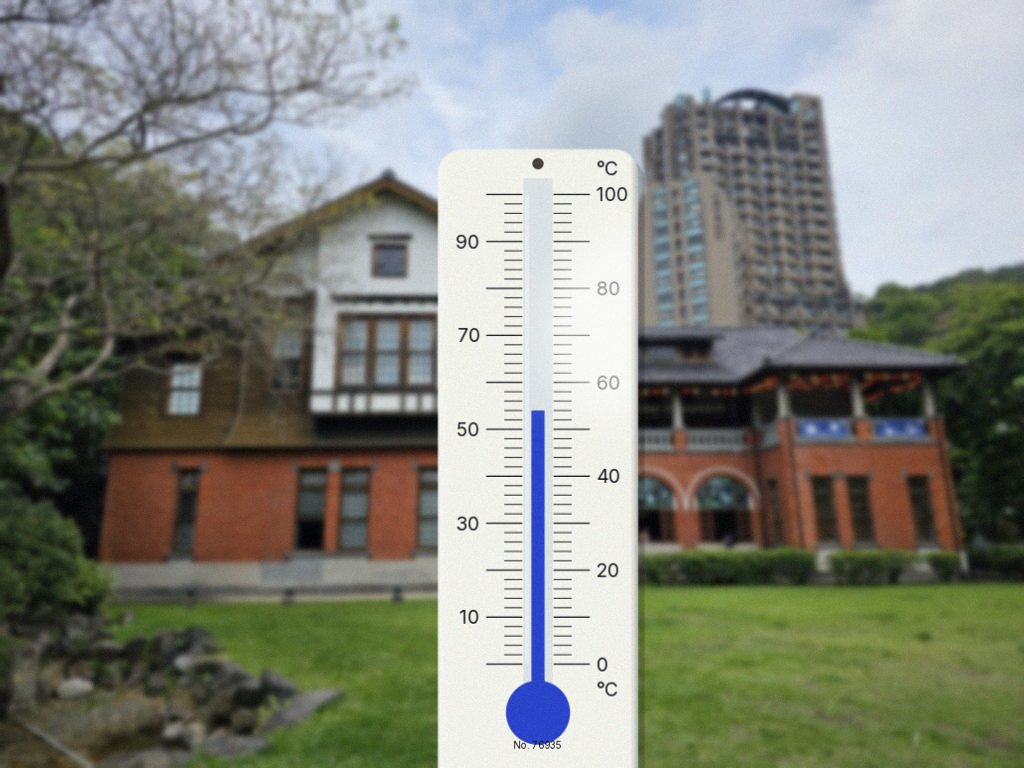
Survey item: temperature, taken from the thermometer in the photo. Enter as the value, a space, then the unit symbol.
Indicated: 54 °C
